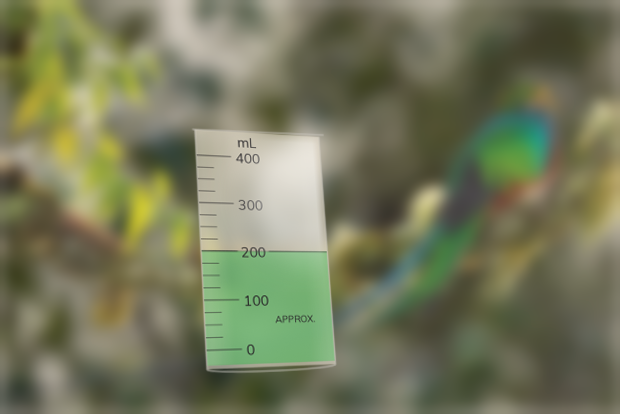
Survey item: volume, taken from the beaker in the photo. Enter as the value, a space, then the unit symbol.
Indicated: 200 mL
